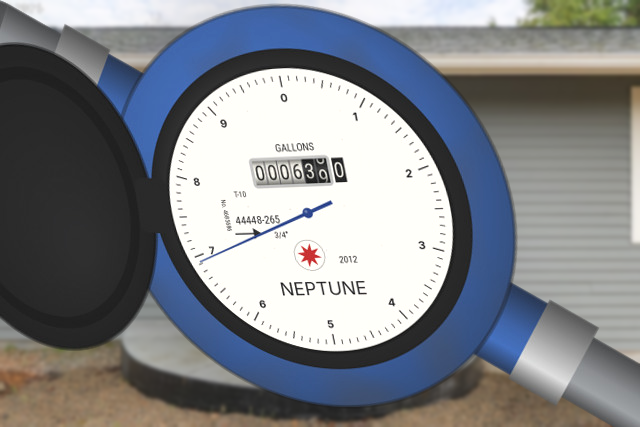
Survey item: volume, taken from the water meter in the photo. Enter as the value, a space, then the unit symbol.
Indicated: 6386.9 gal
